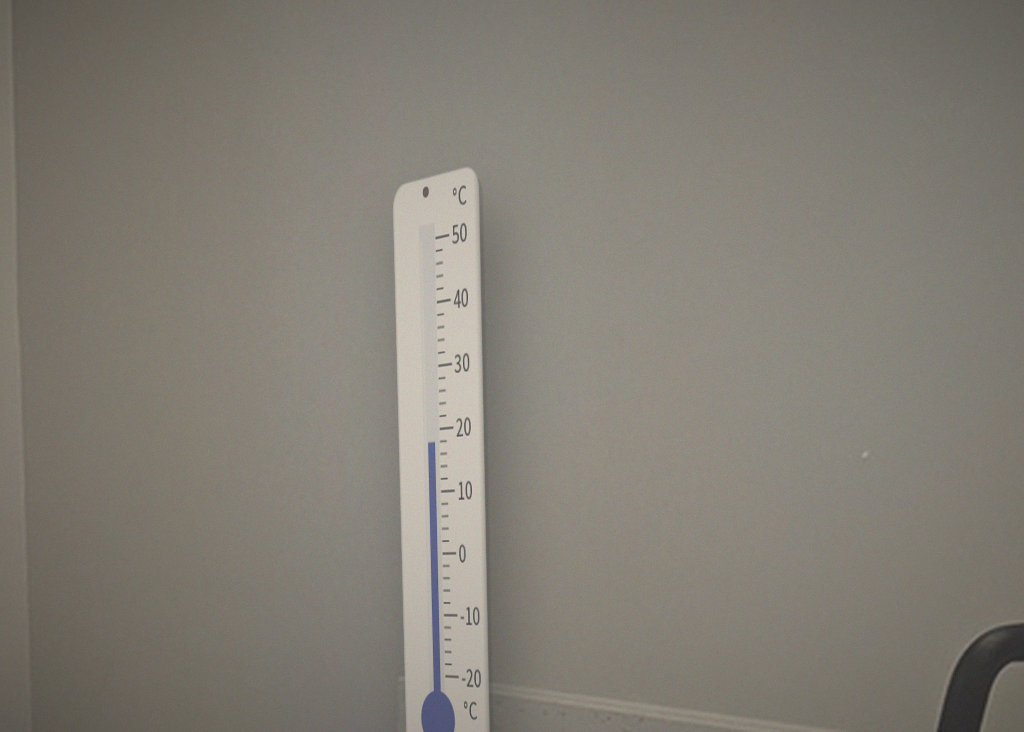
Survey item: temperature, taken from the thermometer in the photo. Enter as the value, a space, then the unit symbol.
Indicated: 18 °C
